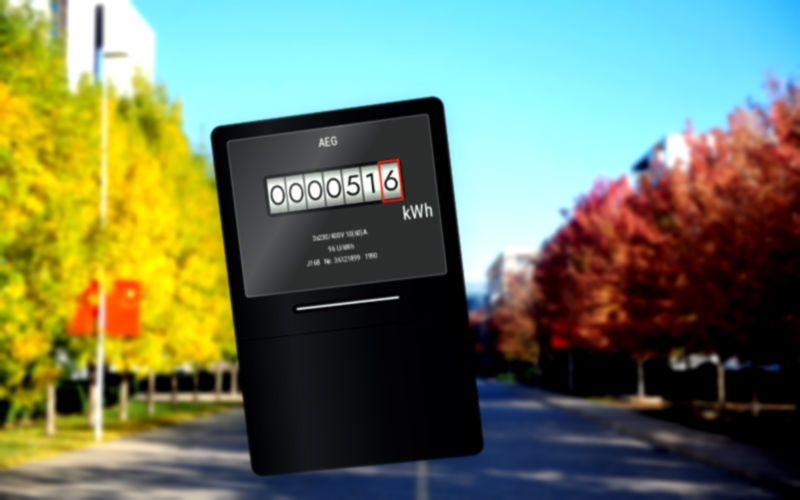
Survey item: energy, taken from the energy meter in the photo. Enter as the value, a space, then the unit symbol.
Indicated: 51.6 kWh
